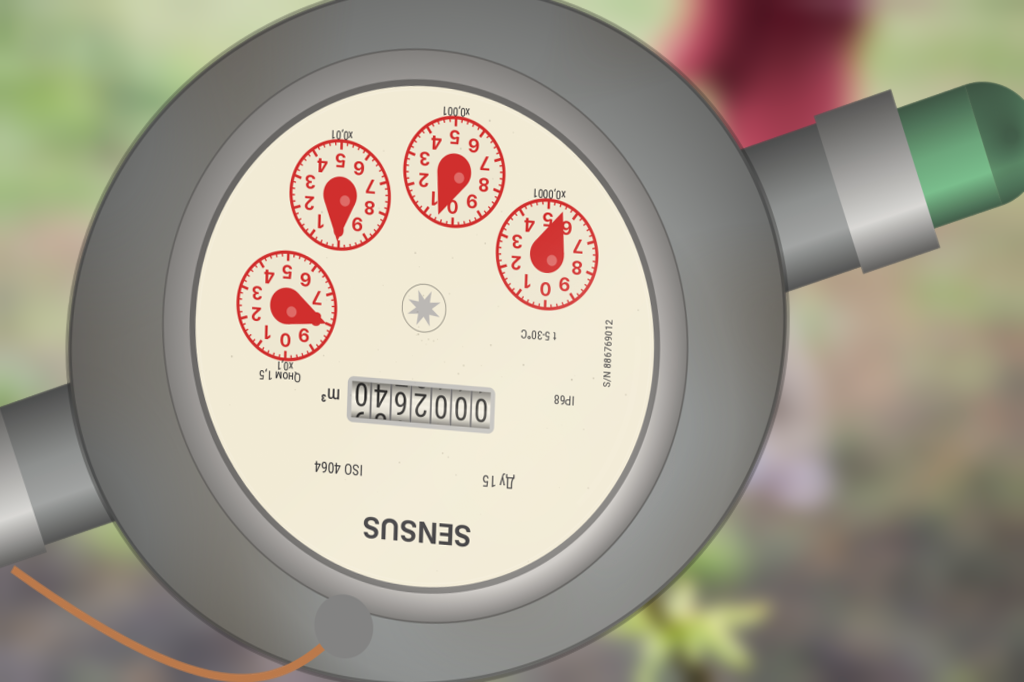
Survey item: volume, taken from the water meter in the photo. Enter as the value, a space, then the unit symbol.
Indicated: 2639.8005 m³
